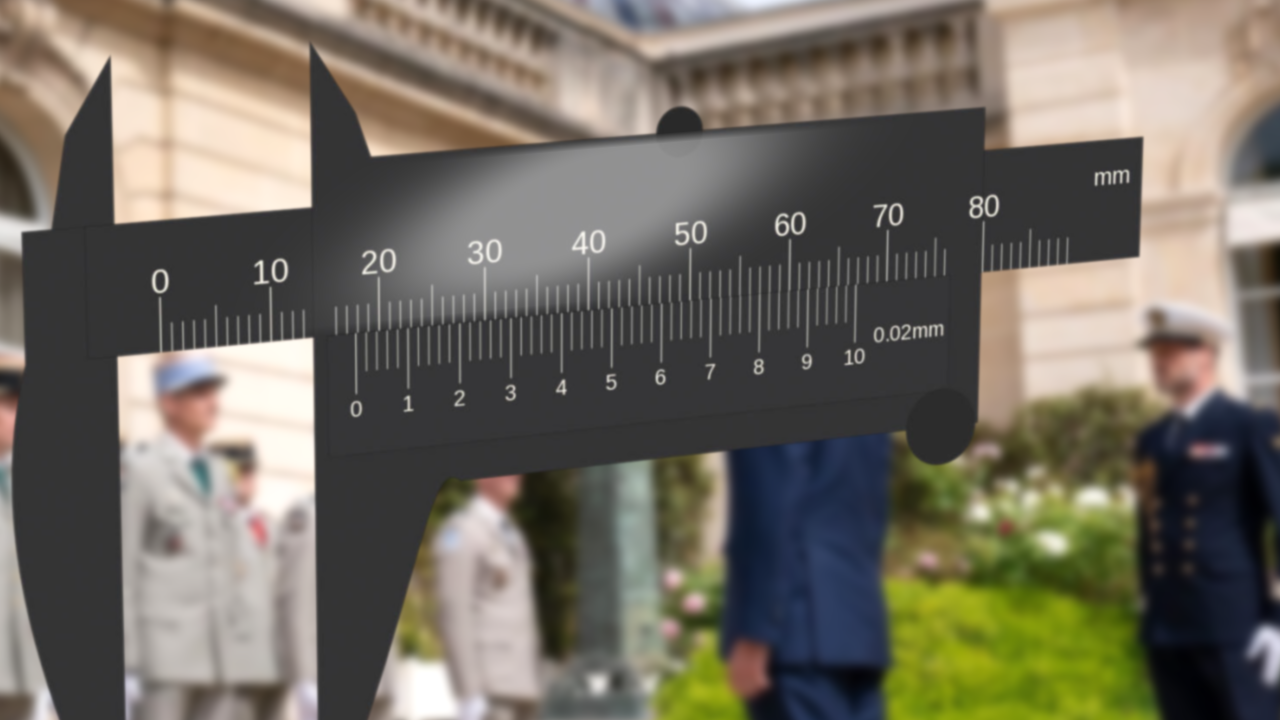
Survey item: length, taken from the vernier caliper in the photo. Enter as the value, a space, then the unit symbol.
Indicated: 17.8 mm
